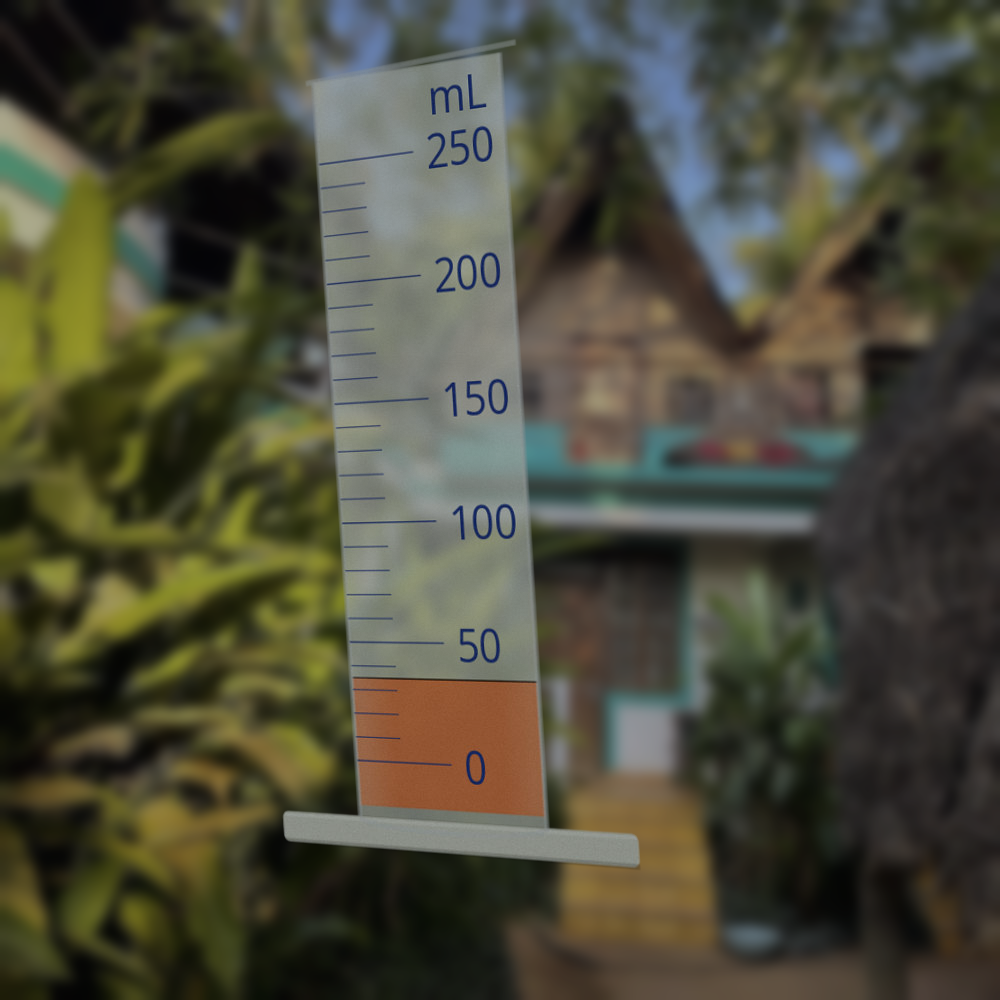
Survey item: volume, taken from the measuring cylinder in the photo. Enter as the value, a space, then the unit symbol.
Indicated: 35 mL
